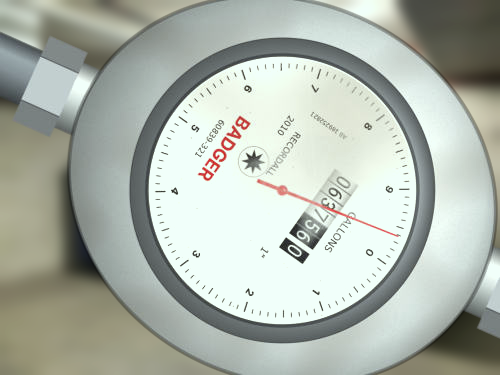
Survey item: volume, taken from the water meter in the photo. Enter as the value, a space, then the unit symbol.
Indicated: 637559.6 gal
